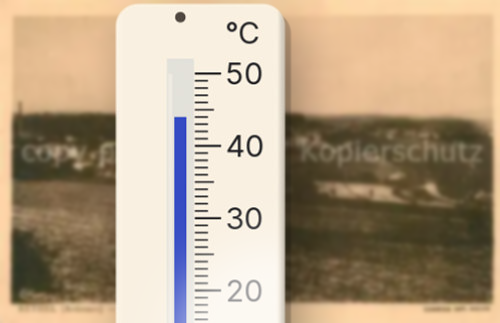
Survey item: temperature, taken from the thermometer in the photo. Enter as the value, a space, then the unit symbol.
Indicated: 44 °C
